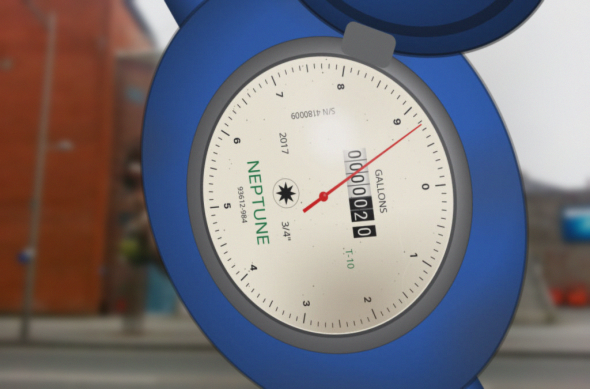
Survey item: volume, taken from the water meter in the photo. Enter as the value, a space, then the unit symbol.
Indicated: 19.2 gal
